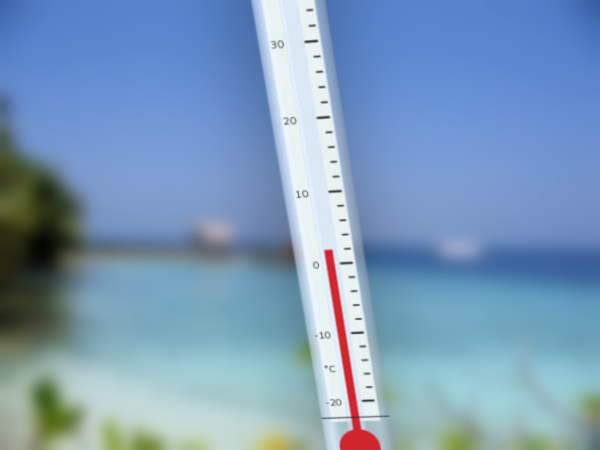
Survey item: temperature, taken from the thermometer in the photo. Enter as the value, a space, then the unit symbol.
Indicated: 2 °C
